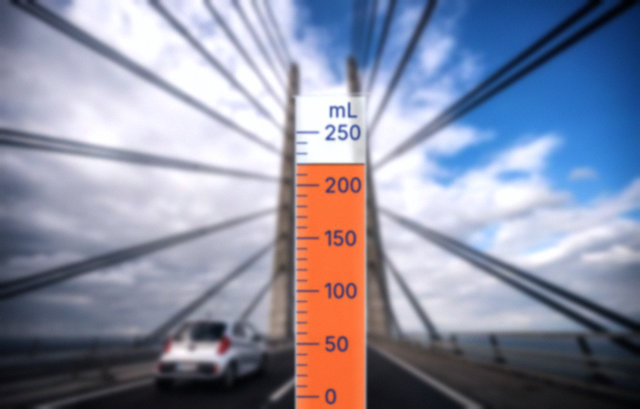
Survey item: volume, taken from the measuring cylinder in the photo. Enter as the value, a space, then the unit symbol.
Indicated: 220 mL
